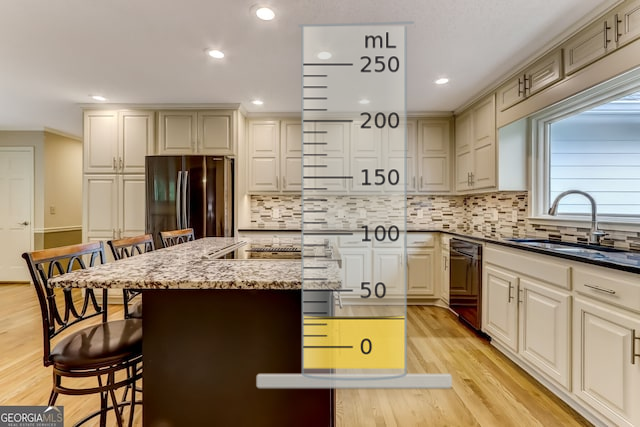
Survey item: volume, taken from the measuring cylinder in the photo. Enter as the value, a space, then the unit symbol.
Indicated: 25 mL
